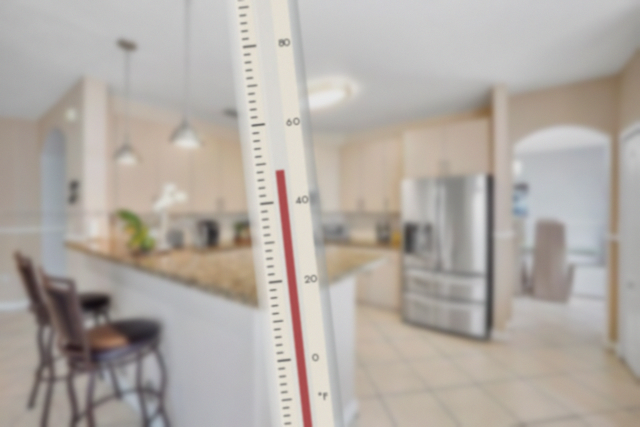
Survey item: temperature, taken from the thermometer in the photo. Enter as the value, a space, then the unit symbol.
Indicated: 48 °F
